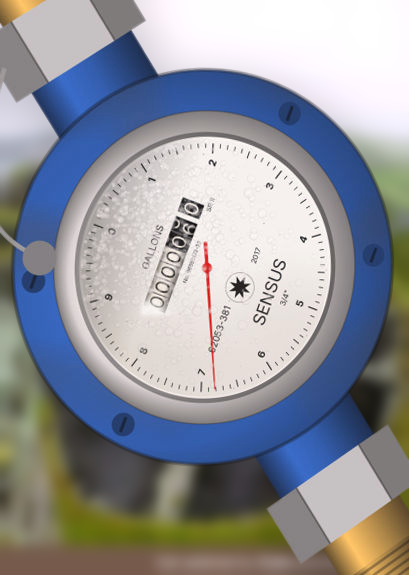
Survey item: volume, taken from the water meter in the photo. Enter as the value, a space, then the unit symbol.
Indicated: 56.8 gal
